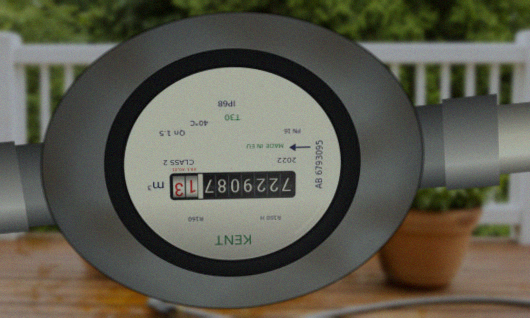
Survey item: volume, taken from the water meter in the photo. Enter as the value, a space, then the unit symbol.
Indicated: 7229087.13 m³
